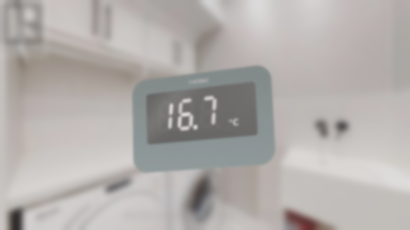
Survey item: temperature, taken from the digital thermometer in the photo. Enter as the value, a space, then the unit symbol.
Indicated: 16.7 °C
